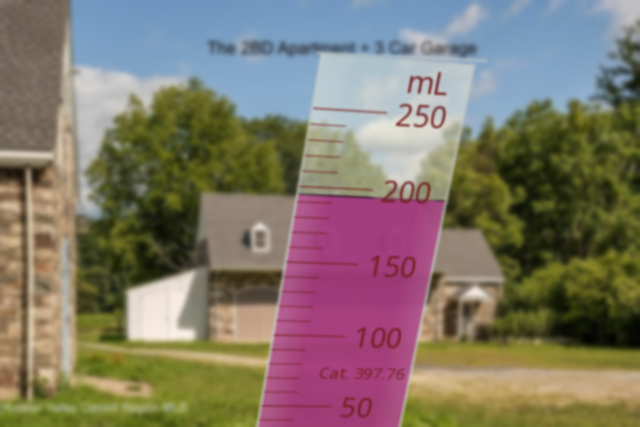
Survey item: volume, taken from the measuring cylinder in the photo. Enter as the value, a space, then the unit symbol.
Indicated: 195 mL
